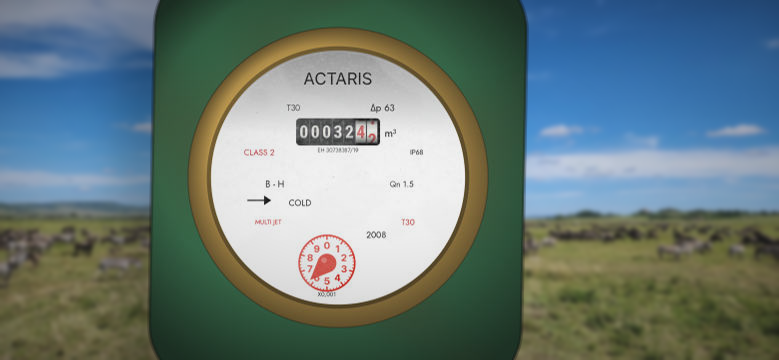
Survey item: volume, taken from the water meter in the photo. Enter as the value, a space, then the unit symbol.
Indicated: 32.416 m³
